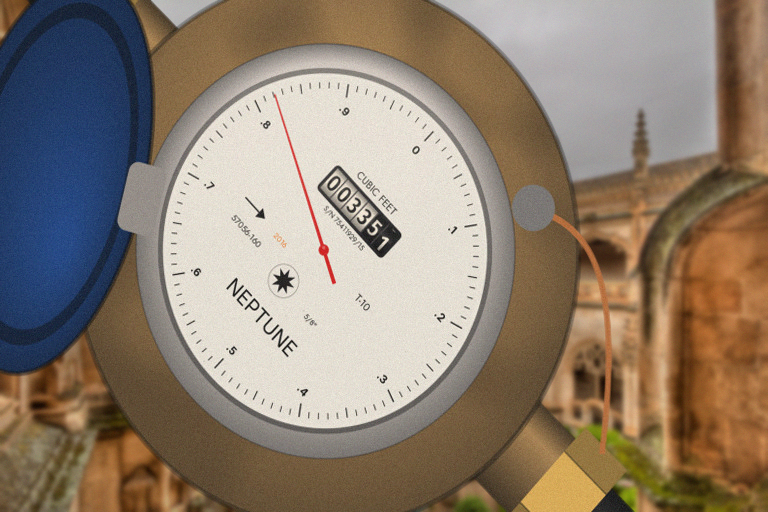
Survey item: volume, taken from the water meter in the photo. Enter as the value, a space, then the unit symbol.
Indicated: 3350.82 ft³
